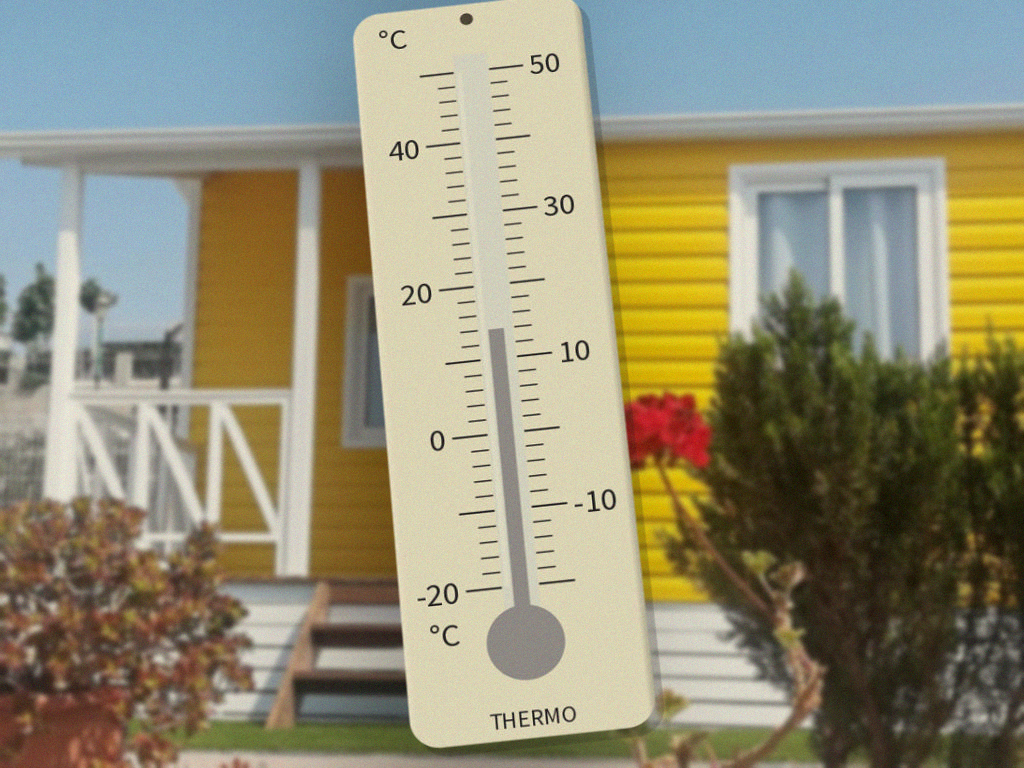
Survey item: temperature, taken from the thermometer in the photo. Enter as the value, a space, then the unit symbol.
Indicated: 14 °C
